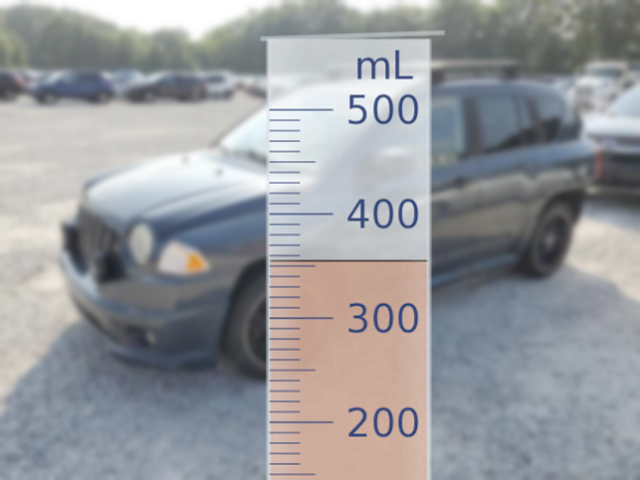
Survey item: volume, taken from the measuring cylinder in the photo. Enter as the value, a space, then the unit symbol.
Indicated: 355 mL
